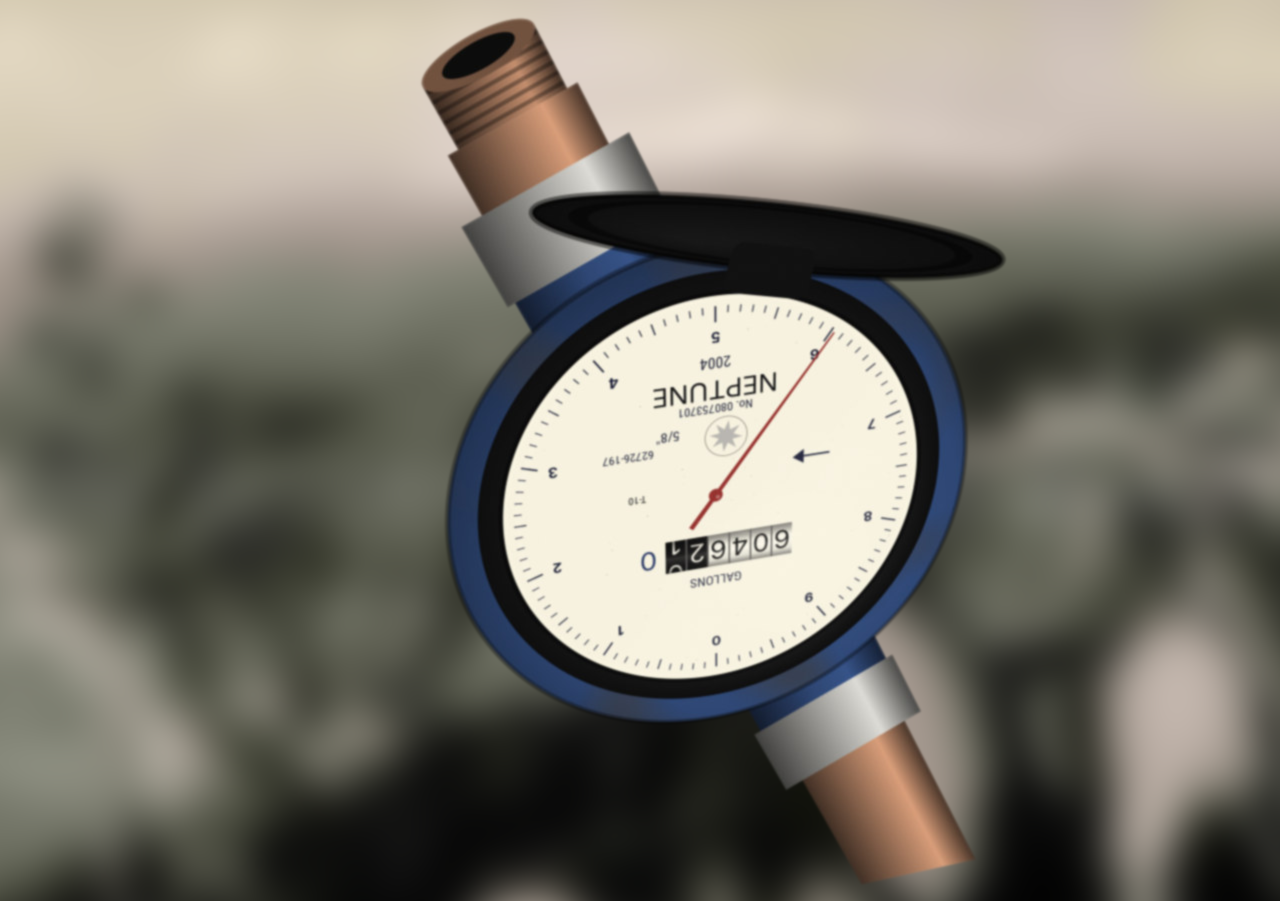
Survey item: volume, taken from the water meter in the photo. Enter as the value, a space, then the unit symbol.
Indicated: 6046206.0 gal
